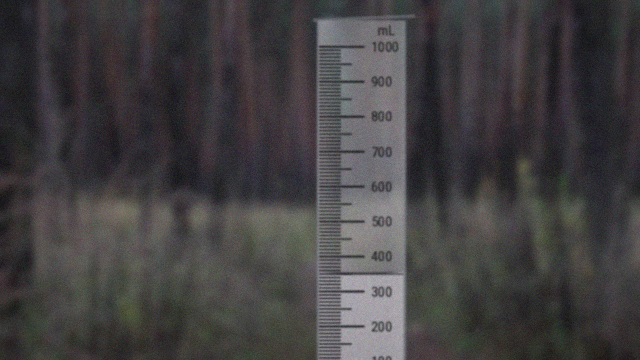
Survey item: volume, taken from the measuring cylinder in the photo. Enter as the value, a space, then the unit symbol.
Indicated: 350 mL
